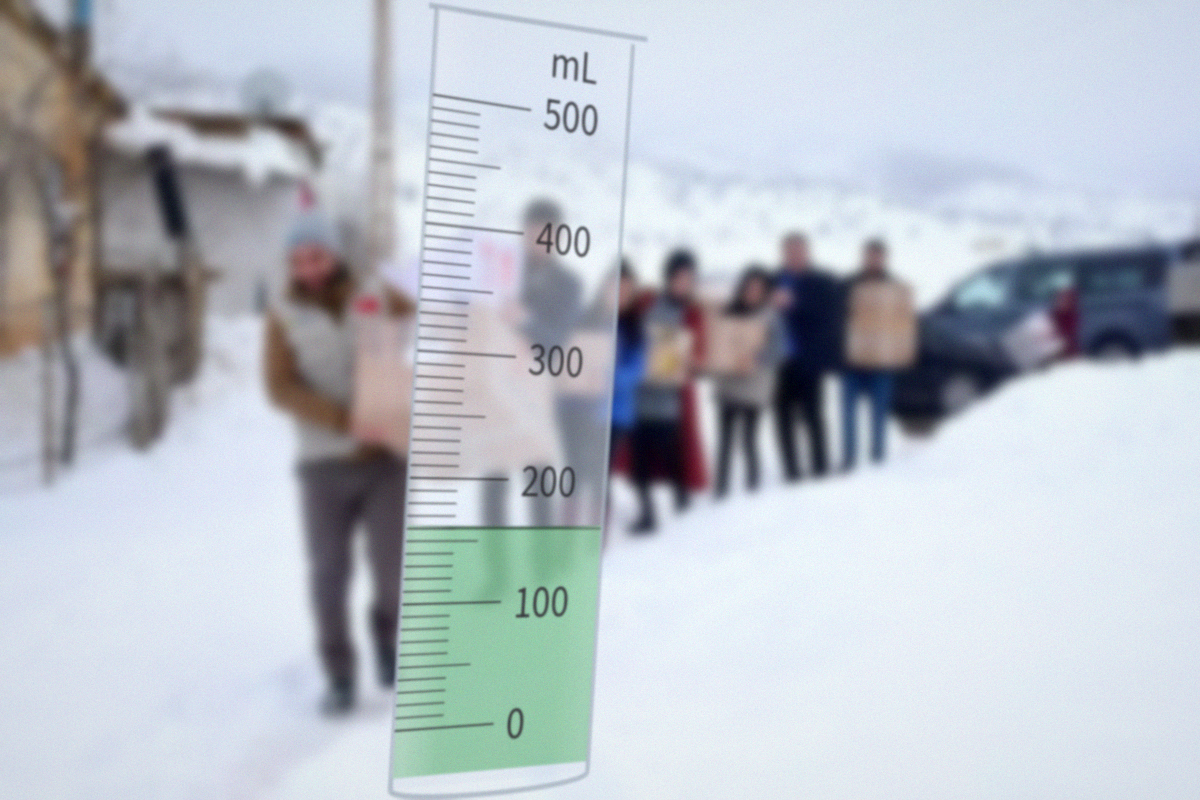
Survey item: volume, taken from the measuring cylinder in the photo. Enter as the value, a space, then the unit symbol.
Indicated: 160 mL
